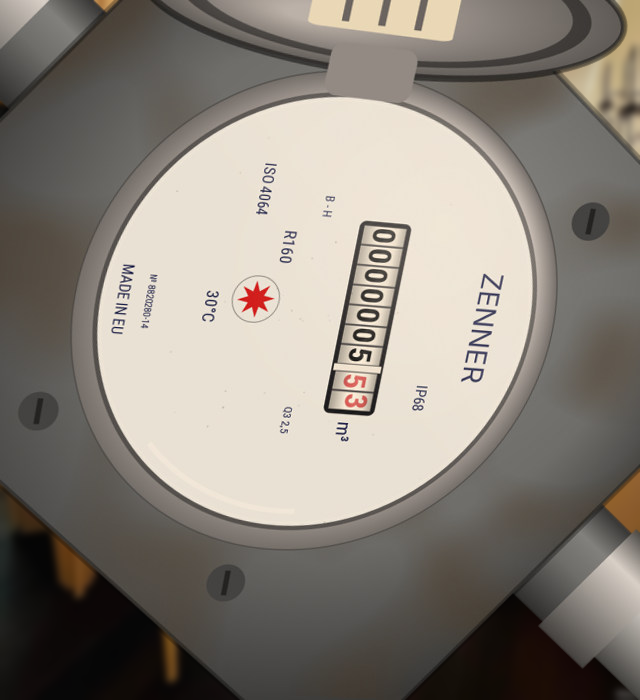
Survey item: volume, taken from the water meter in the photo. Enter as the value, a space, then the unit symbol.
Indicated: 5.53 m³
